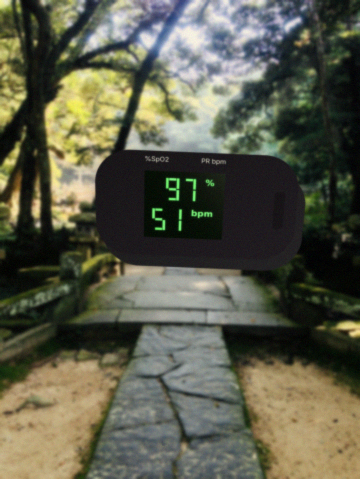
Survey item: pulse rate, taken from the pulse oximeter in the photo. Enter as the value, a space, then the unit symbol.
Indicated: 51 bpm
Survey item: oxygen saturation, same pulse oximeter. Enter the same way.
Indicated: 97 %
